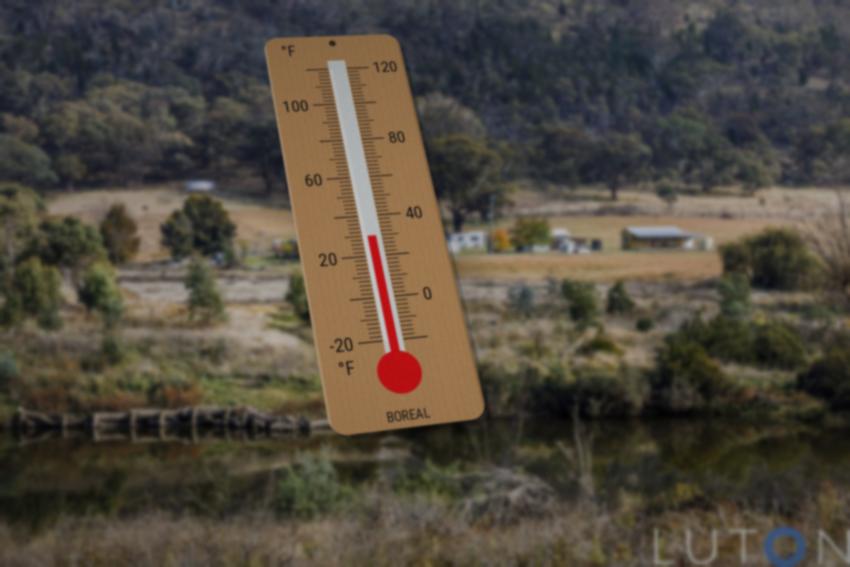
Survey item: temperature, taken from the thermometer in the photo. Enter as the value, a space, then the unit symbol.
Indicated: 30 °F
